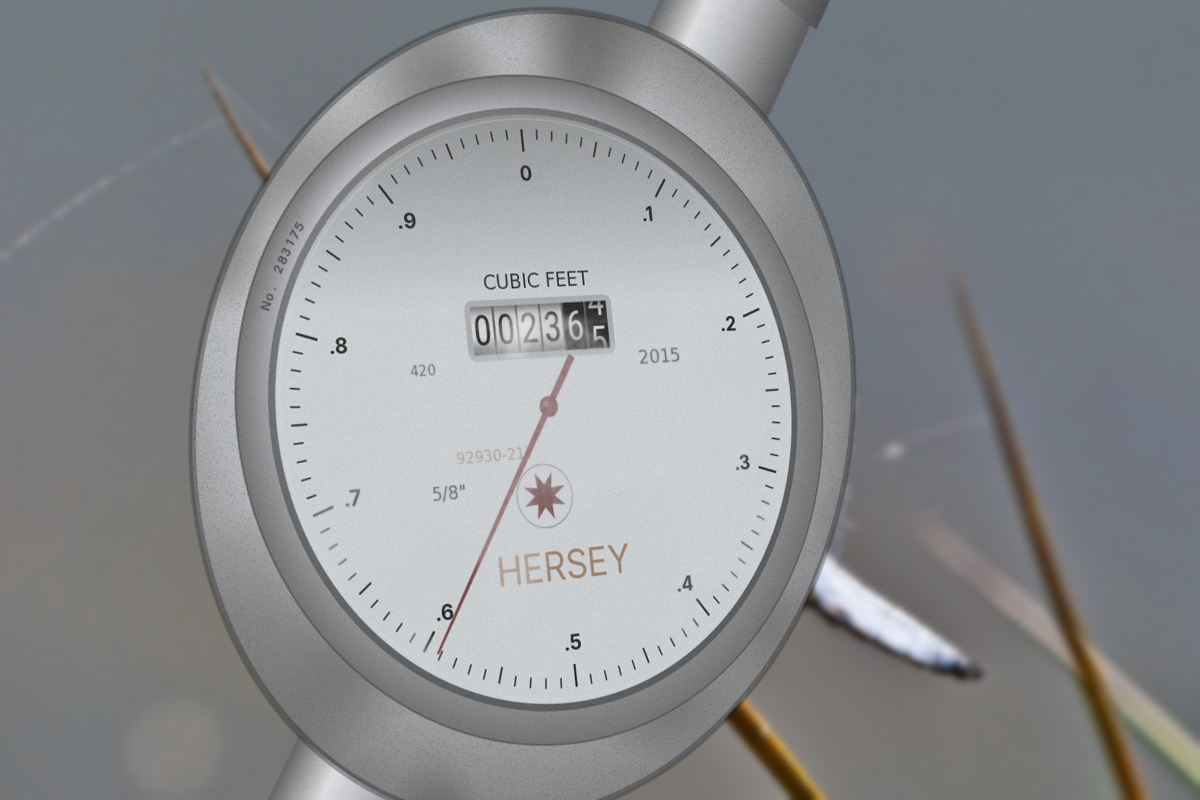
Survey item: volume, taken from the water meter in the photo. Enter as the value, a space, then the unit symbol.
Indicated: 2364.59 ft³
